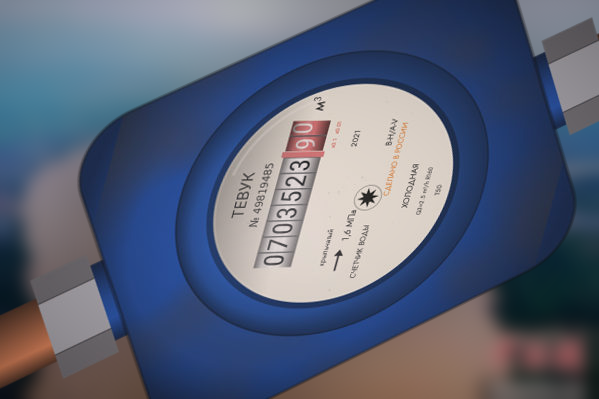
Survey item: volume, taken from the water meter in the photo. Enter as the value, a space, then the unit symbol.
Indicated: 703523.90 m³
